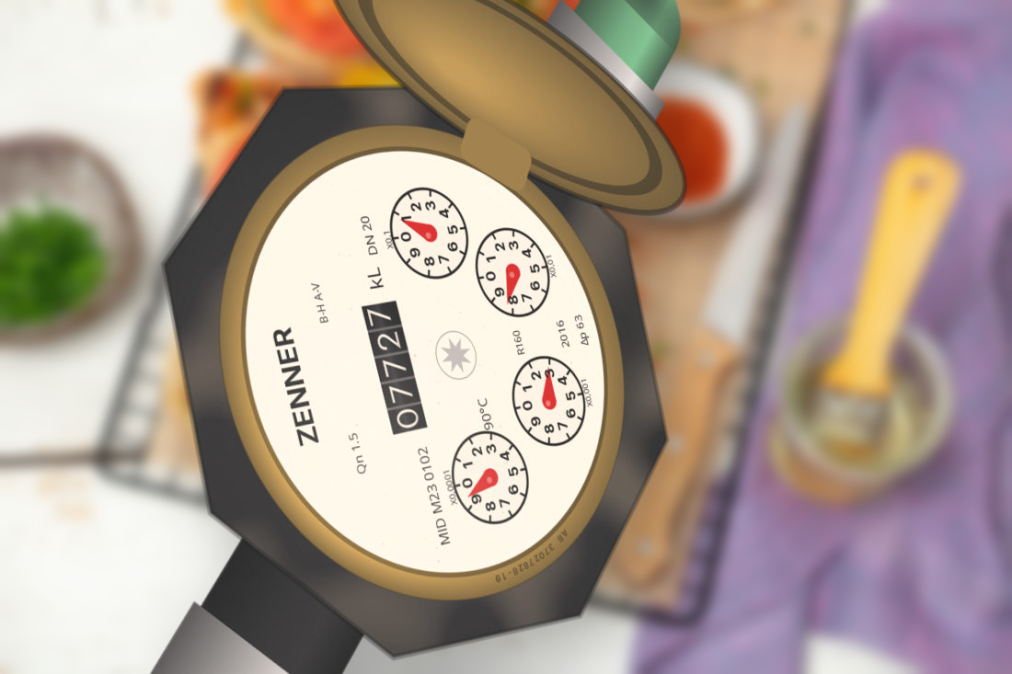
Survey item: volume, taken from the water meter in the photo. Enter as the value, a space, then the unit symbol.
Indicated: 7727.0829 kL
